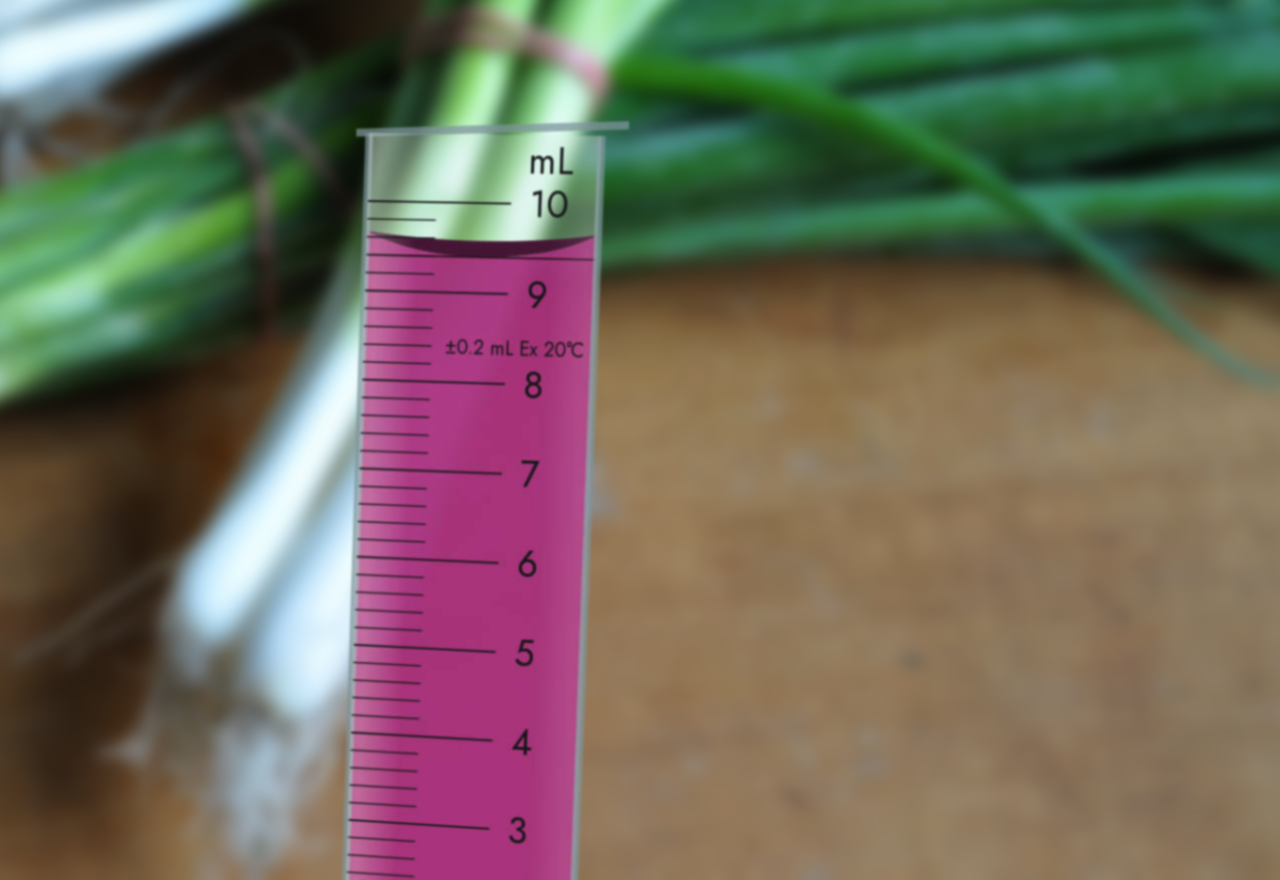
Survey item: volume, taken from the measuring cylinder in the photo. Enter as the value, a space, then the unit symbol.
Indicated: 9.4 mL
